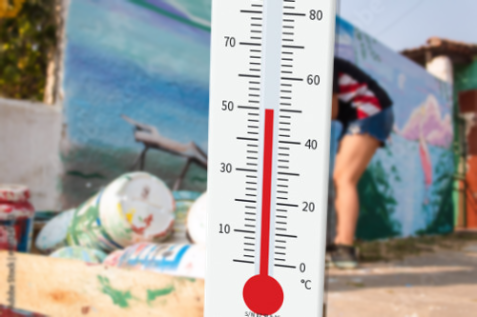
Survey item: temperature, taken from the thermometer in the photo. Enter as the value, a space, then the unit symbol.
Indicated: 50 °C
